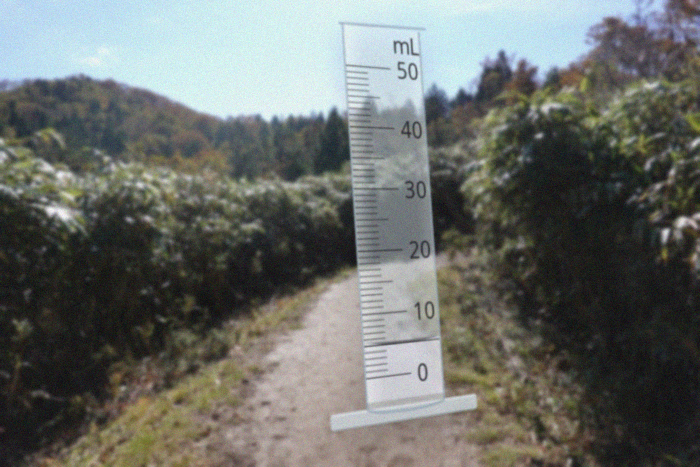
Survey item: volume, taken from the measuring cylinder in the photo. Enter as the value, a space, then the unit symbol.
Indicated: 5 mL
